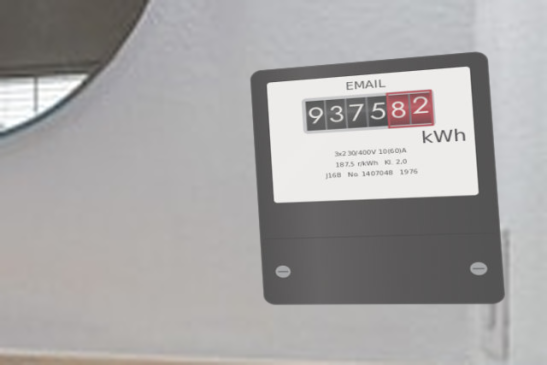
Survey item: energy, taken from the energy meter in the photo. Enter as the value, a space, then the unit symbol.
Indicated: 9375.82 kWh
